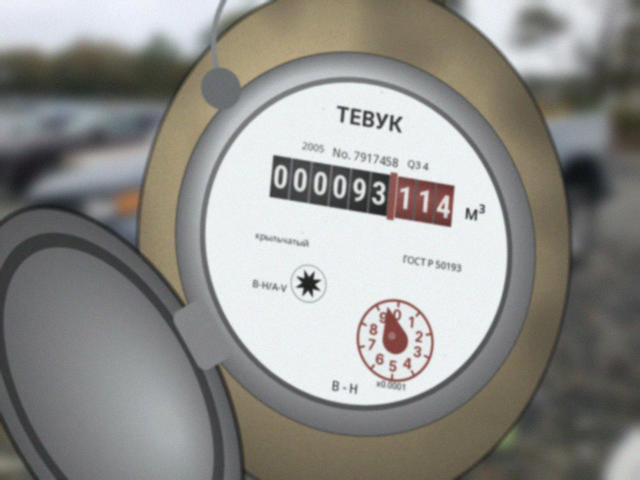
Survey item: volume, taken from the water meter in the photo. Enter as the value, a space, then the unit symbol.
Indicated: 93.1139 m³
